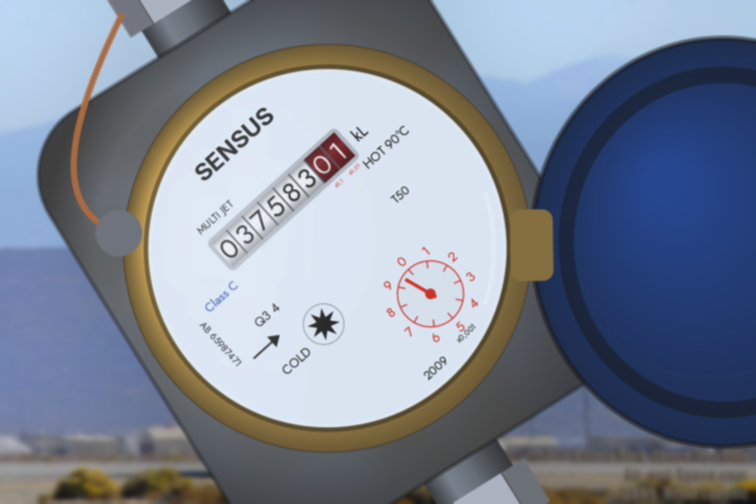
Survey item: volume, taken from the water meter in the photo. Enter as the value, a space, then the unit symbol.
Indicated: 37583.009 kL
